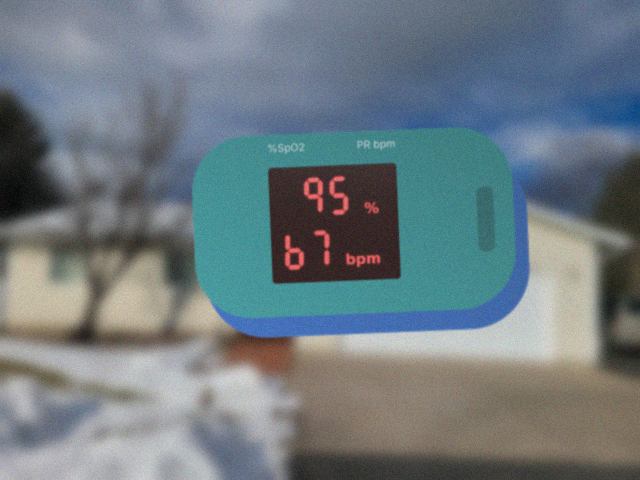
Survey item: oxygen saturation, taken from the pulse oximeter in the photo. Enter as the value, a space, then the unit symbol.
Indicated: 95 %
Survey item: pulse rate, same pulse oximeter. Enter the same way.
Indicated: 67 bpm
